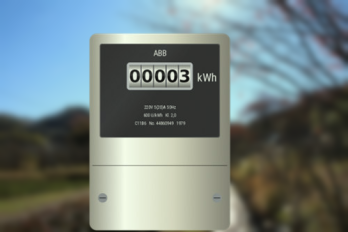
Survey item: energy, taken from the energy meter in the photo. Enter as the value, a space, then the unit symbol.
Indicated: 3 kWh
